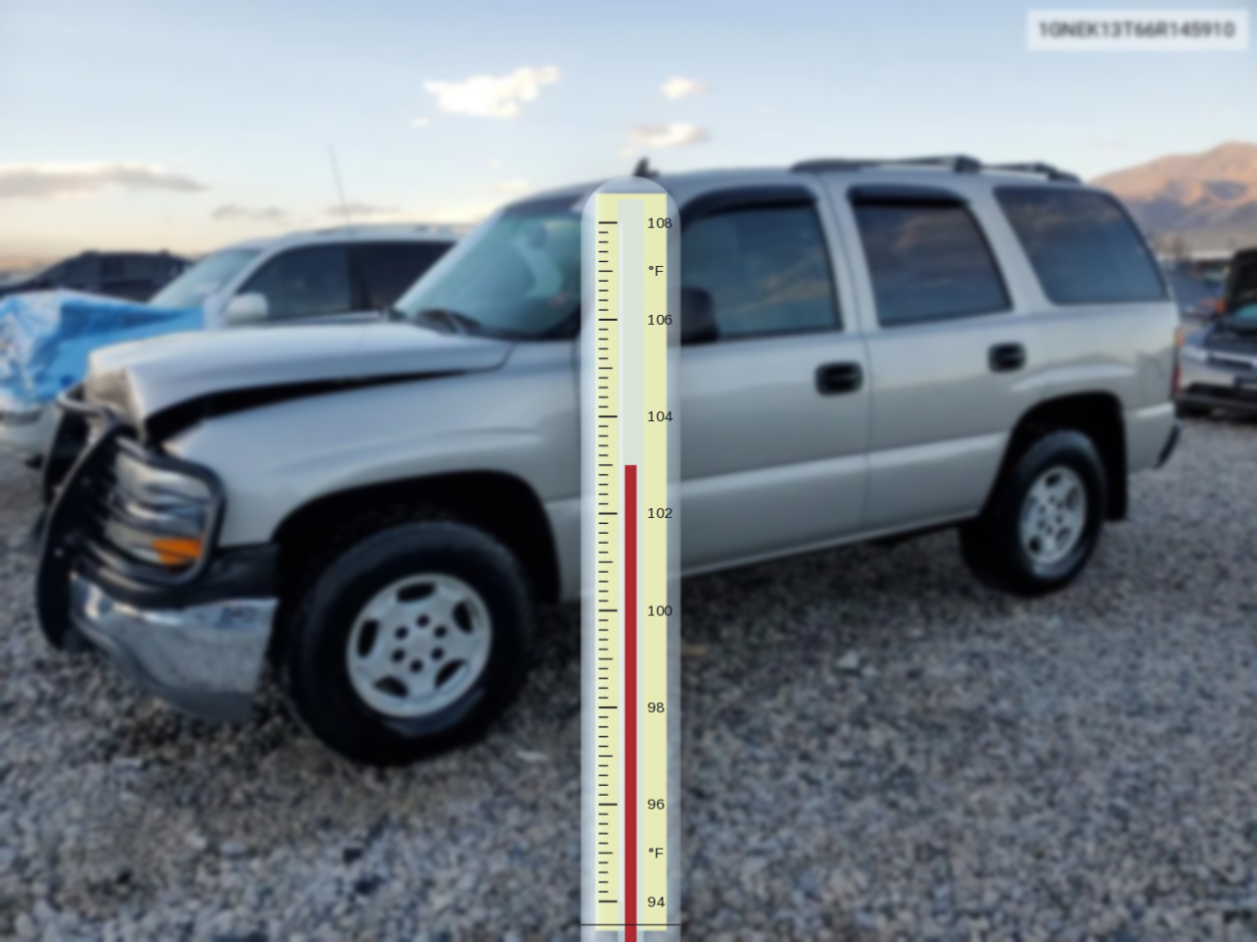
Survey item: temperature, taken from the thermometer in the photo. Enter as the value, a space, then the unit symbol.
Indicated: 103 °F
